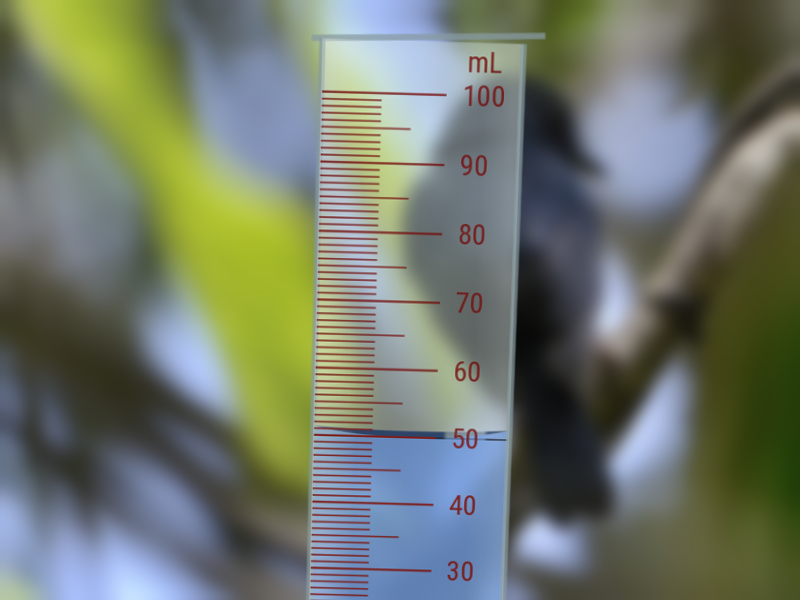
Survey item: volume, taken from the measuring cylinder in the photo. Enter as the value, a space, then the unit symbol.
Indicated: 50 mL
